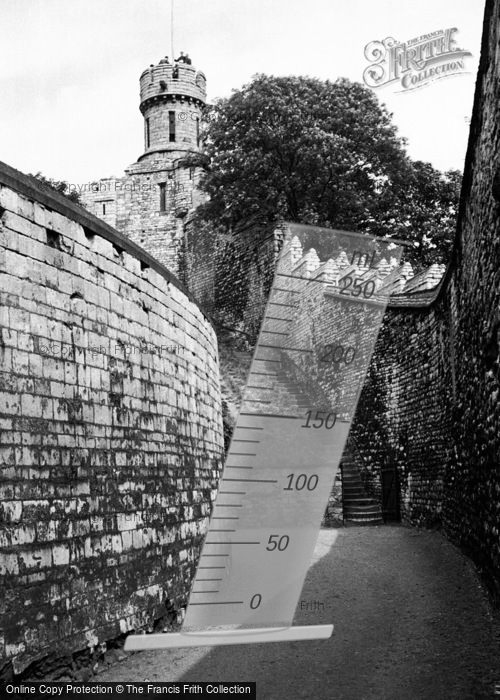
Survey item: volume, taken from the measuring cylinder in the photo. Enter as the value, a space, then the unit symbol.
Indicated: 150 mL
